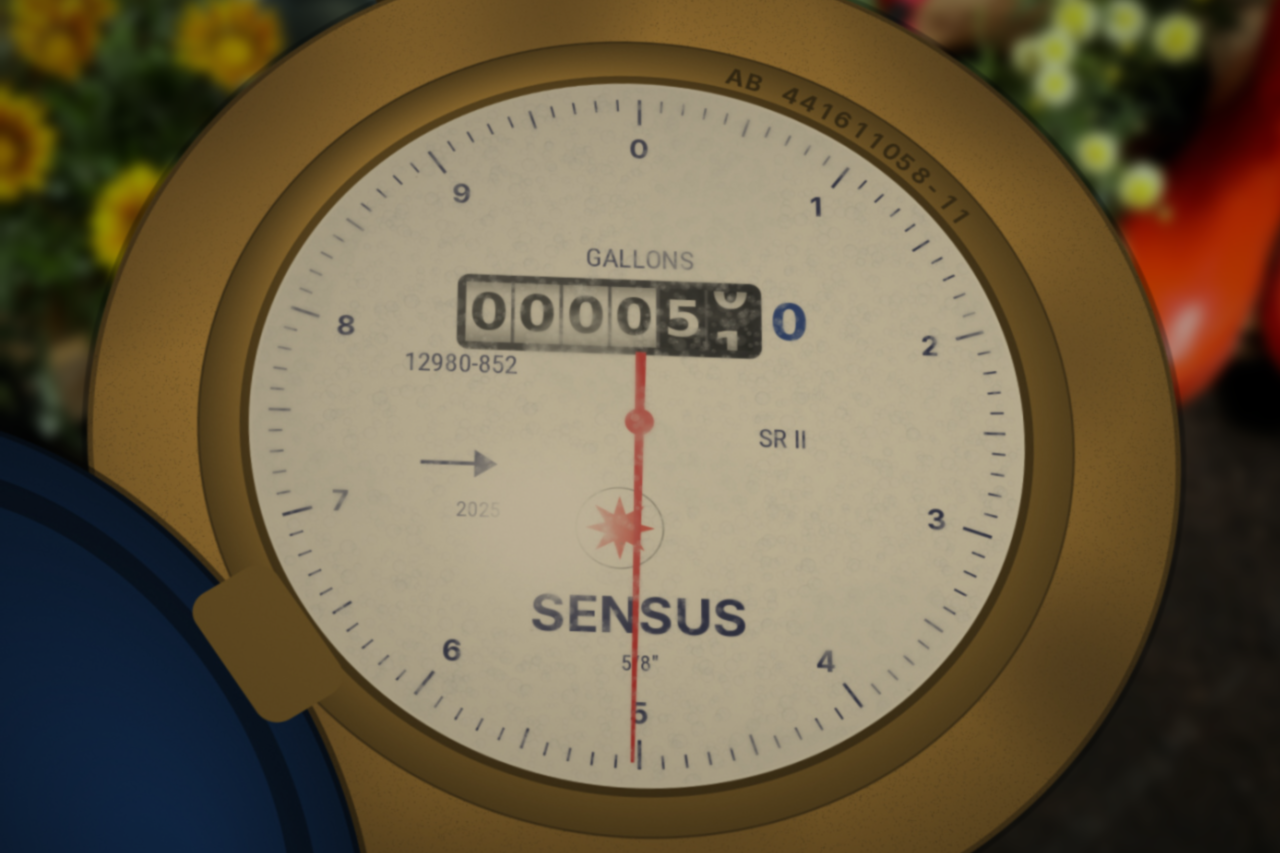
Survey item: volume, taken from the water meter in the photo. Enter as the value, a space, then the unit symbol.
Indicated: 505.0 gal
